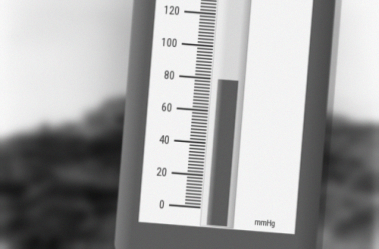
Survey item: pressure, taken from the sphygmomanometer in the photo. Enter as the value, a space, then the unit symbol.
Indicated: 80 mmHg
